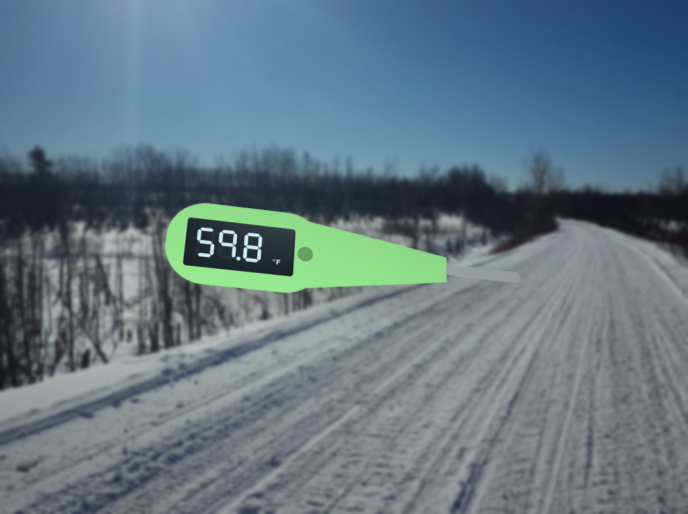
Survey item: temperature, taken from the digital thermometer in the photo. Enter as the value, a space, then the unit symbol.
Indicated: 59.8 °F
